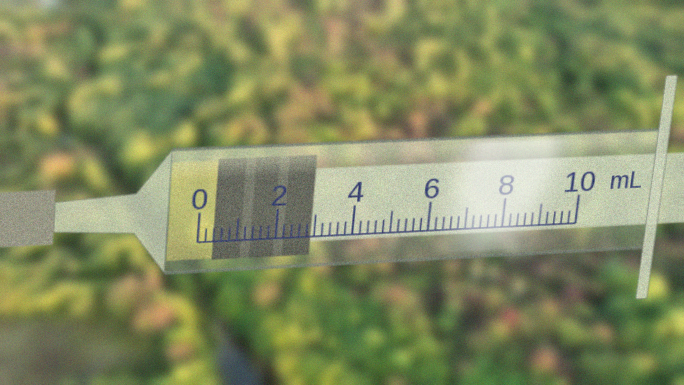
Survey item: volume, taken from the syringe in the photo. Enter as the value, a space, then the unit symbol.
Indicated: 0.4 mL
